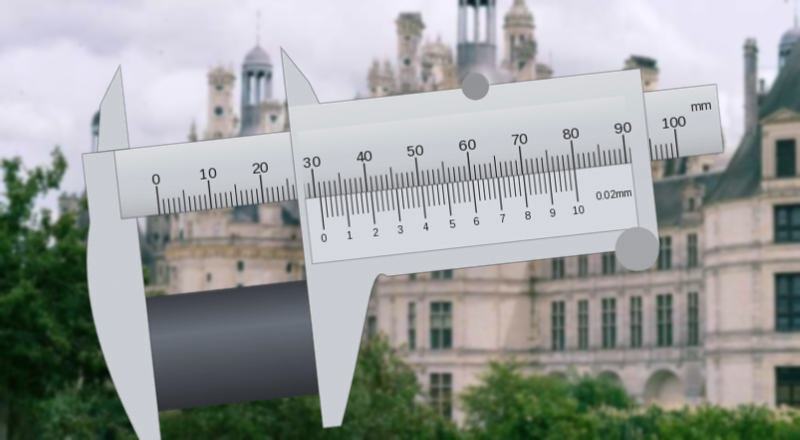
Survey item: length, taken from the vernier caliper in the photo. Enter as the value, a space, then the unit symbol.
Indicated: 31.0 mm
